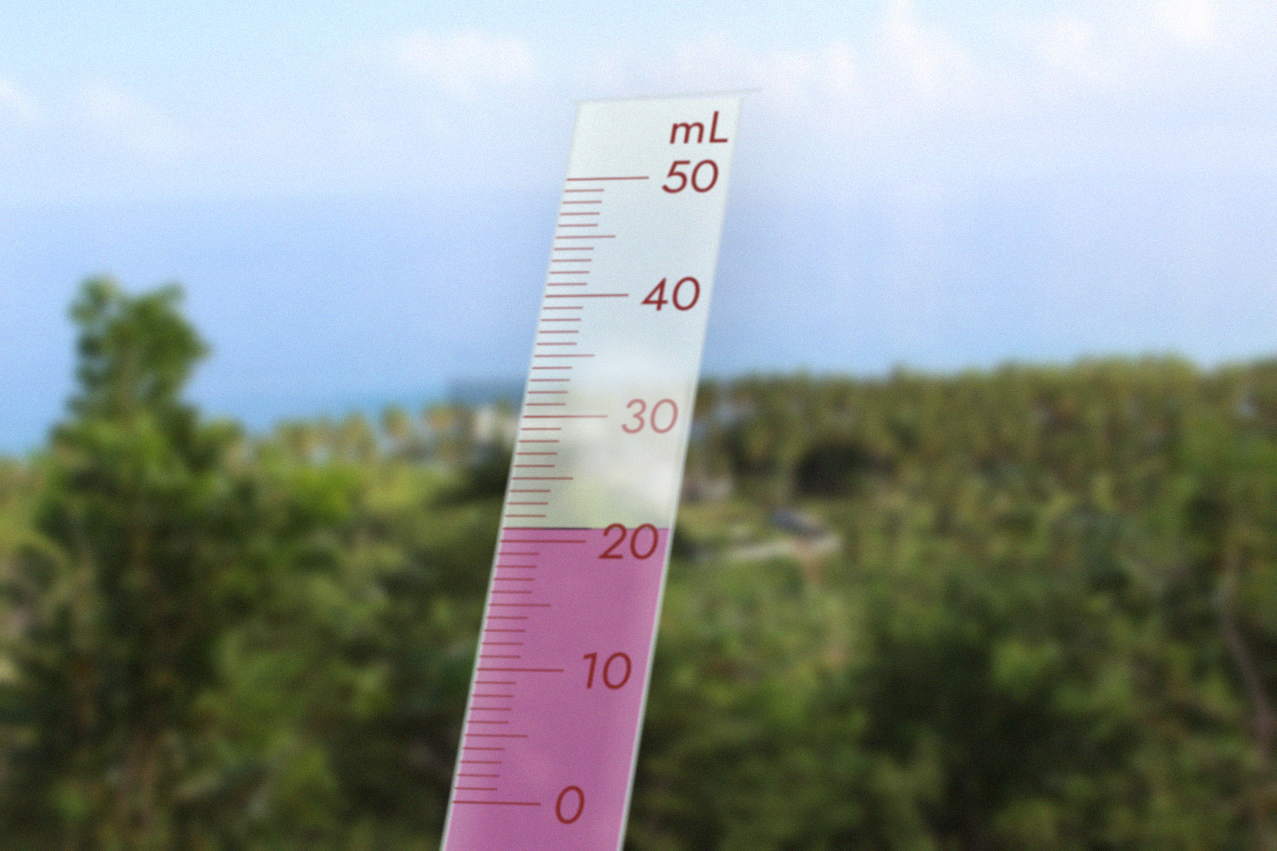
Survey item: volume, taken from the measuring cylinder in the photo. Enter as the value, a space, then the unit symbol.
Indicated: 21 mL
